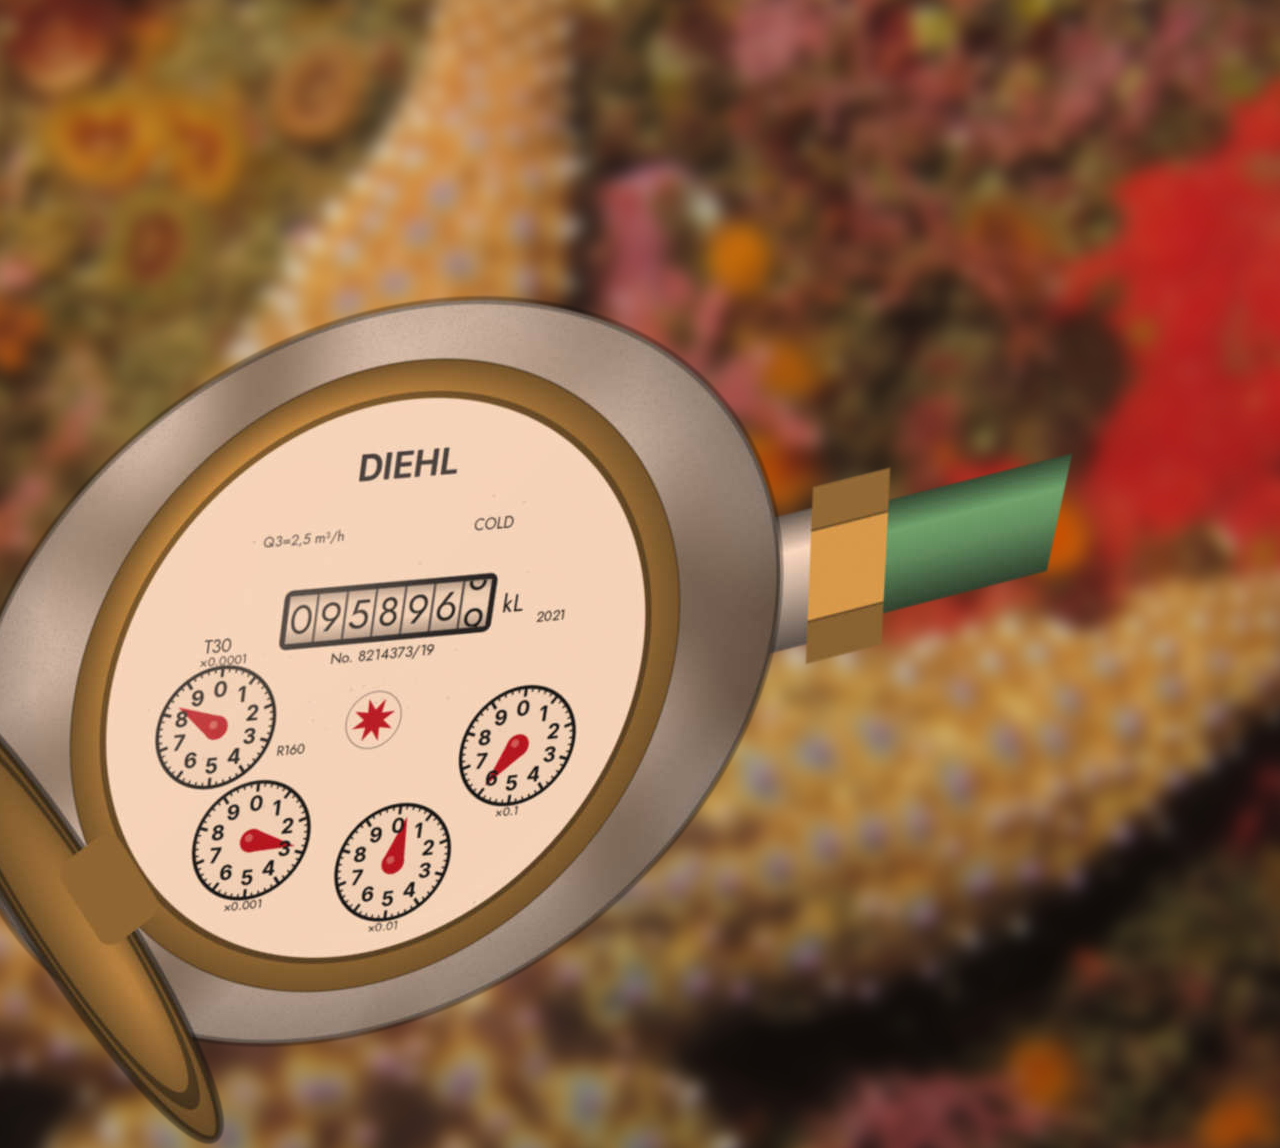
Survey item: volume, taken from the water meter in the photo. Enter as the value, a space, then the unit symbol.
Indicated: 958968.6028 kL
